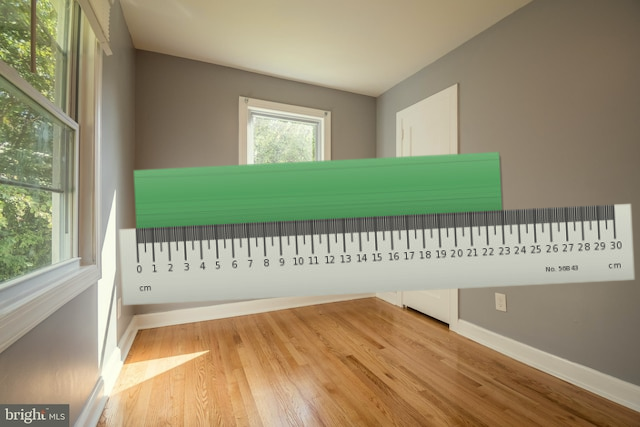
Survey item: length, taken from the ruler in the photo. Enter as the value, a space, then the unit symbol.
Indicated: 23 cm
